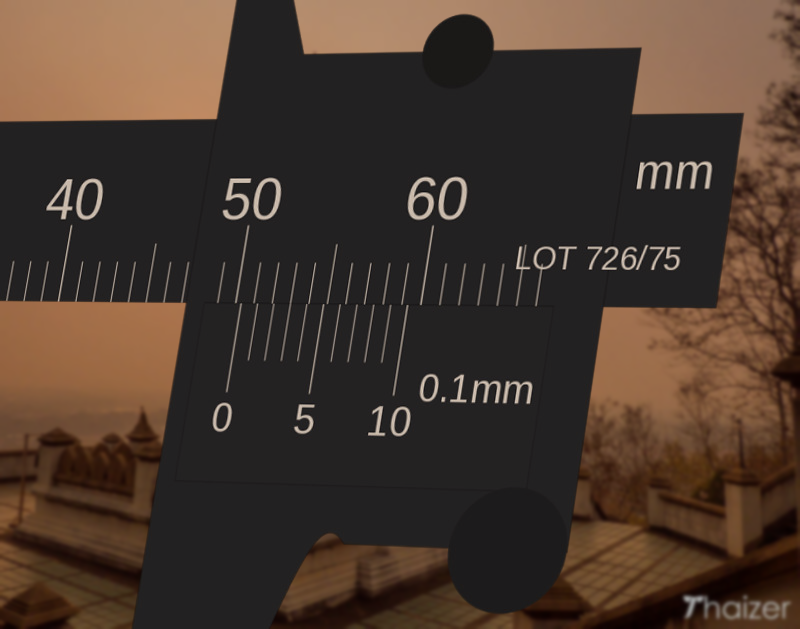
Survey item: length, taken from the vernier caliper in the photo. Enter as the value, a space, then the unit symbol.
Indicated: 50.3 mm
